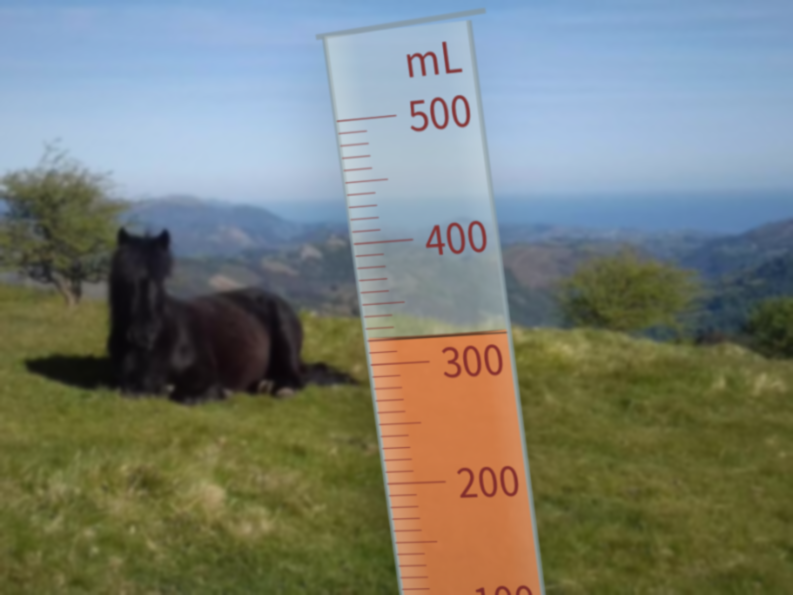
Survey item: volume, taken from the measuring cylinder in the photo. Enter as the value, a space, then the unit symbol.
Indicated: 320 mL
